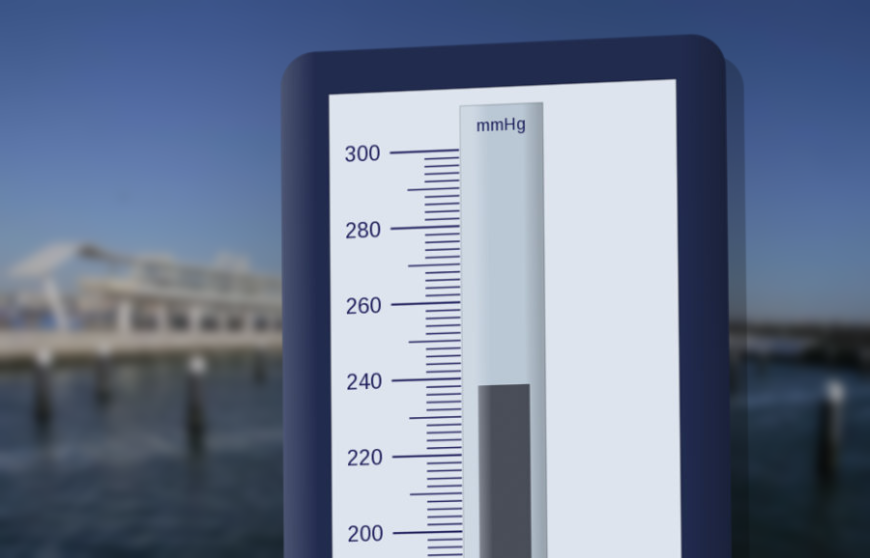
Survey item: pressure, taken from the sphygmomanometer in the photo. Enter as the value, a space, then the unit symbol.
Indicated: 238 mmHg
